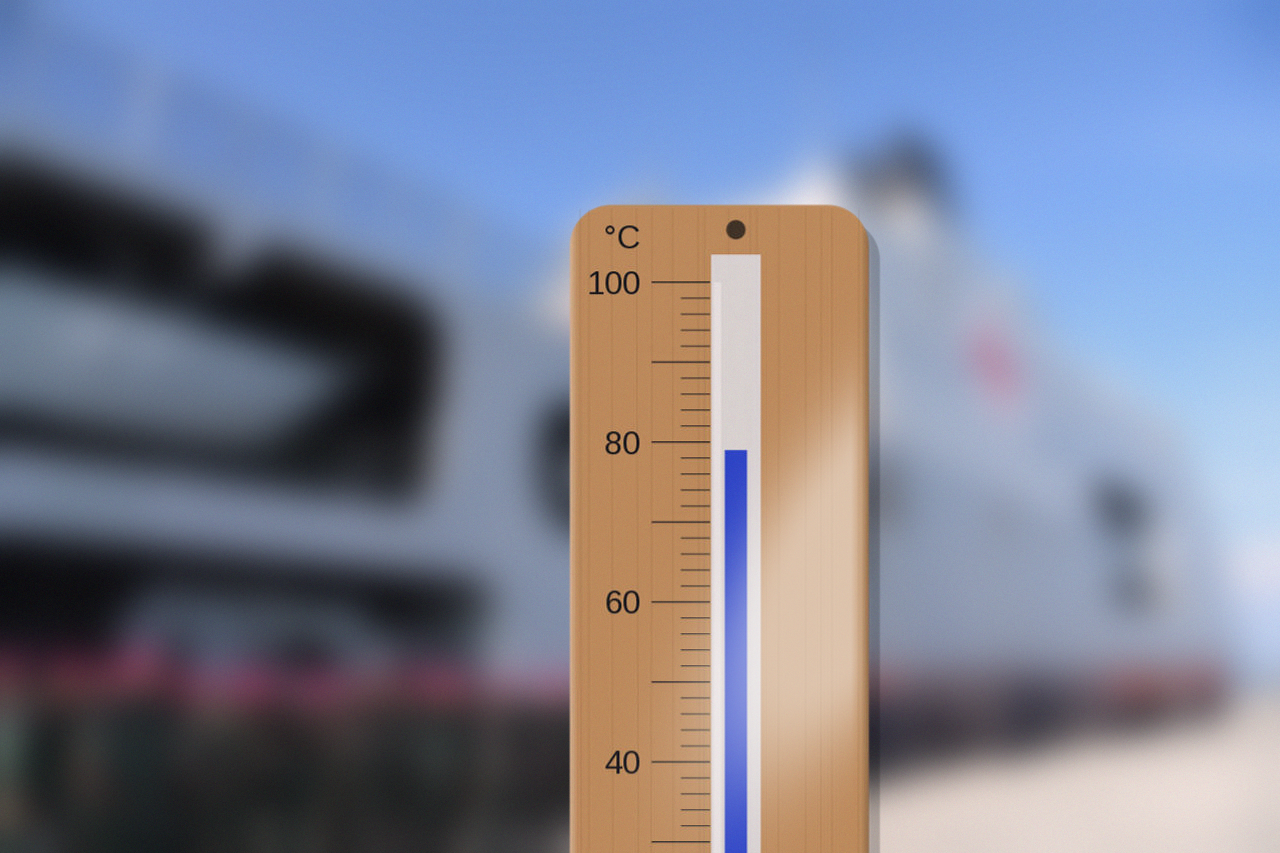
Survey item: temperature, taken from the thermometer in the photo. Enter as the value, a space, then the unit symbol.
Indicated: 79 °C
